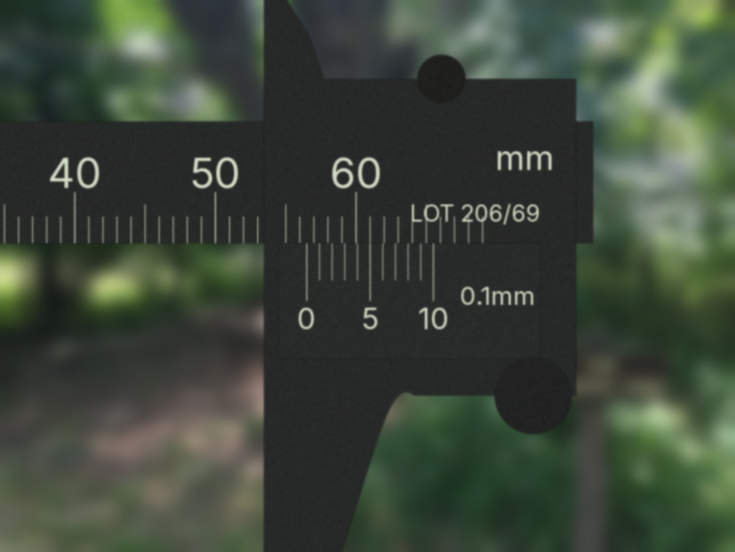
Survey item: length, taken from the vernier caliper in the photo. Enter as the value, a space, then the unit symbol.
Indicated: 56.5 mm
